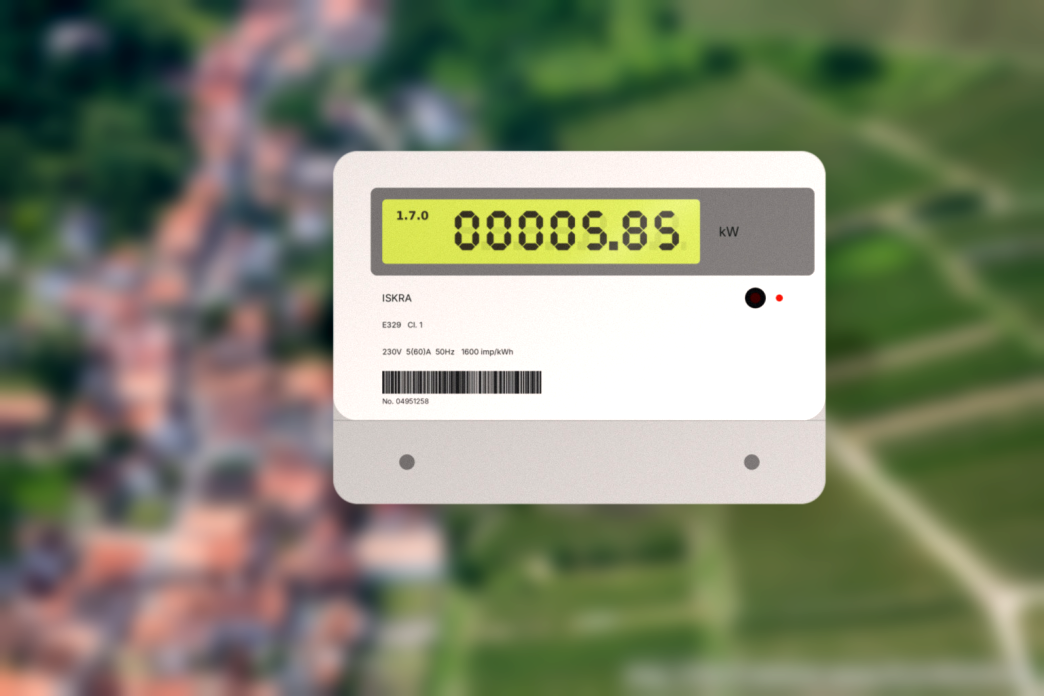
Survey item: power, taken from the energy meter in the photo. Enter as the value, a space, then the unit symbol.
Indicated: 5.85 kW
